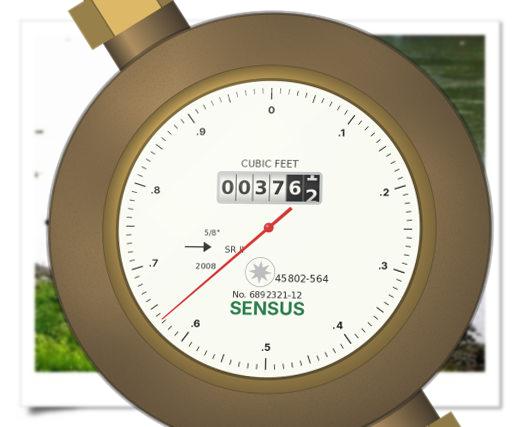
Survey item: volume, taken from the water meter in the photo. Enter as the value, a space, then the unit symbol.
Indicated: 3761.63 ft³
